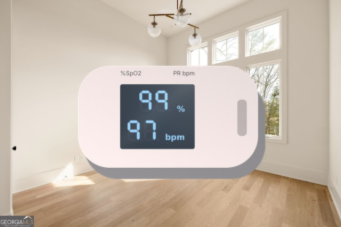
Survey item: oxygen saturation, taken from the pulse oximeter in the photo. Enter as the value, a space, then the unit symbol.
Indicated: 99 %
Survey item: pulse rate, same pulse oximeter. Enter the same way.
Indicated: 97 bpm
